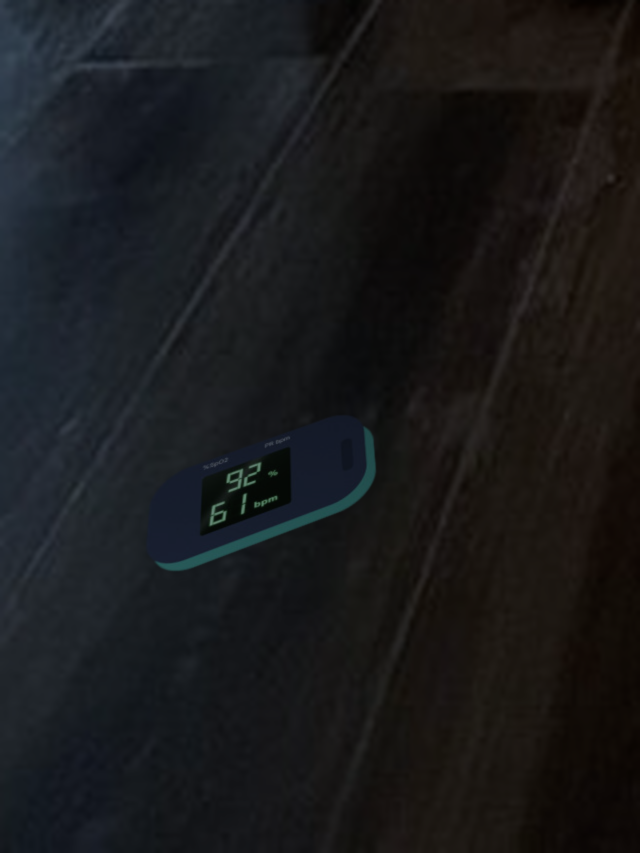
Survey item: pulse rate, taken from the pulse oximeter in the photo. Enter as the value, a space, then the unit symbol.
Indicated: 61 bpm
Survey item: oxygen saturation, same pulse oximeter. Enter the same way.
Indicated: 92 %
